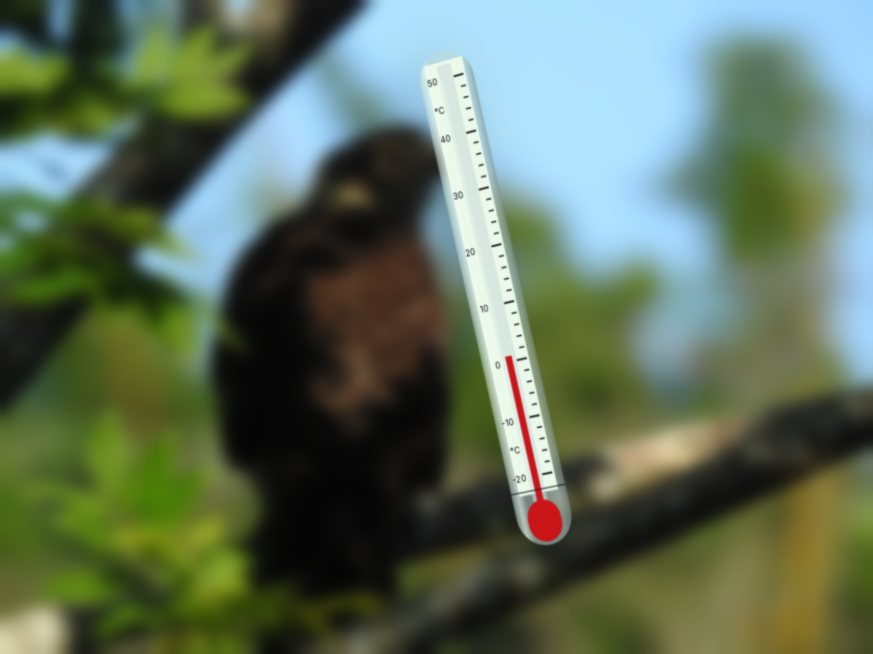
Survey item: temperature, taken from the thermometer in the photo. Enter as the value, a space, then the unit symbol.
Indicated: 1 °C
